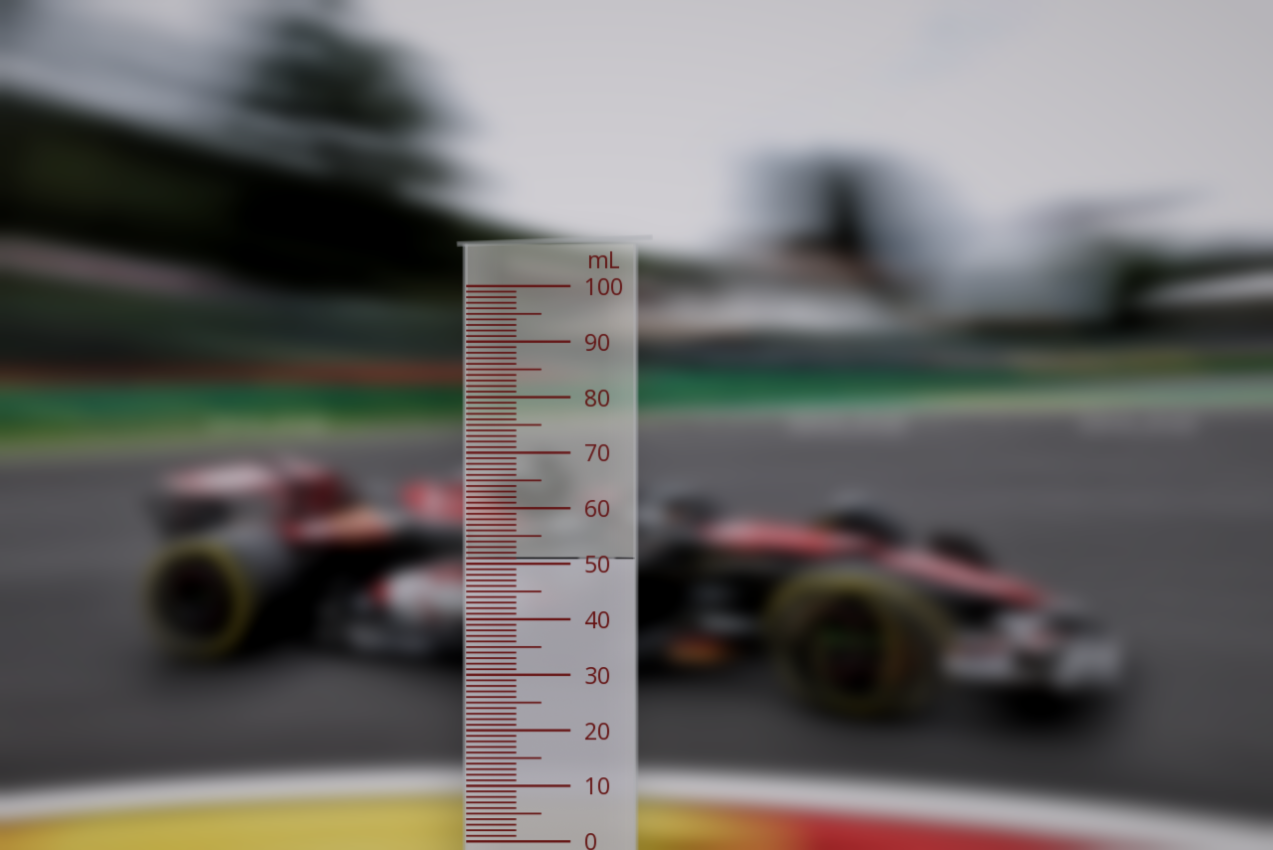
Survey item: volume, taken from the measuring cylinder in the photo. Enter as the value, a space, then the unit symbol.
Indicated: 51 mL
